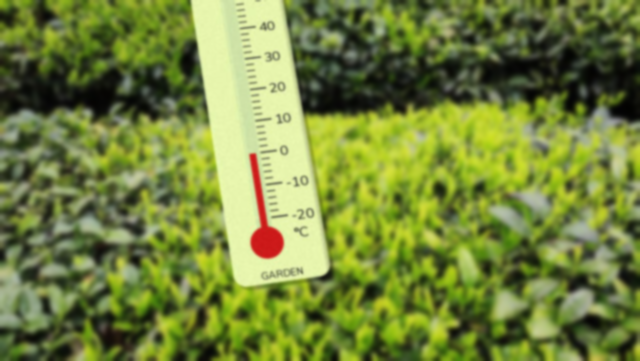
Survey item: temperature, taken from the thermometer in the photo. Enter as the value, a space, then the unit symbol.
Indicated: 0 °C
